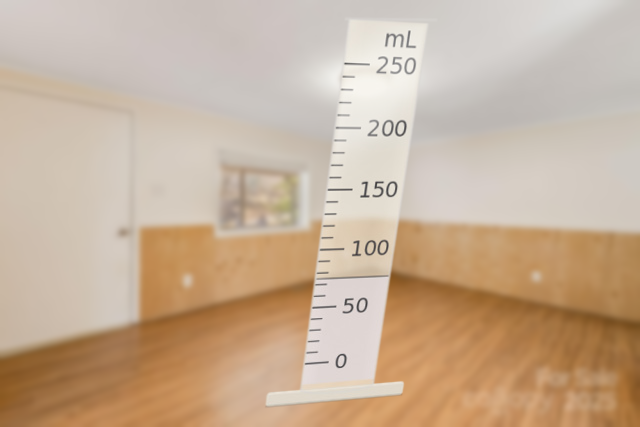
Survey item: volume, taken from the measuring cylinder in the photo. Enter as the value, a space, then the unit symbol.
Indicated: 75 mL
